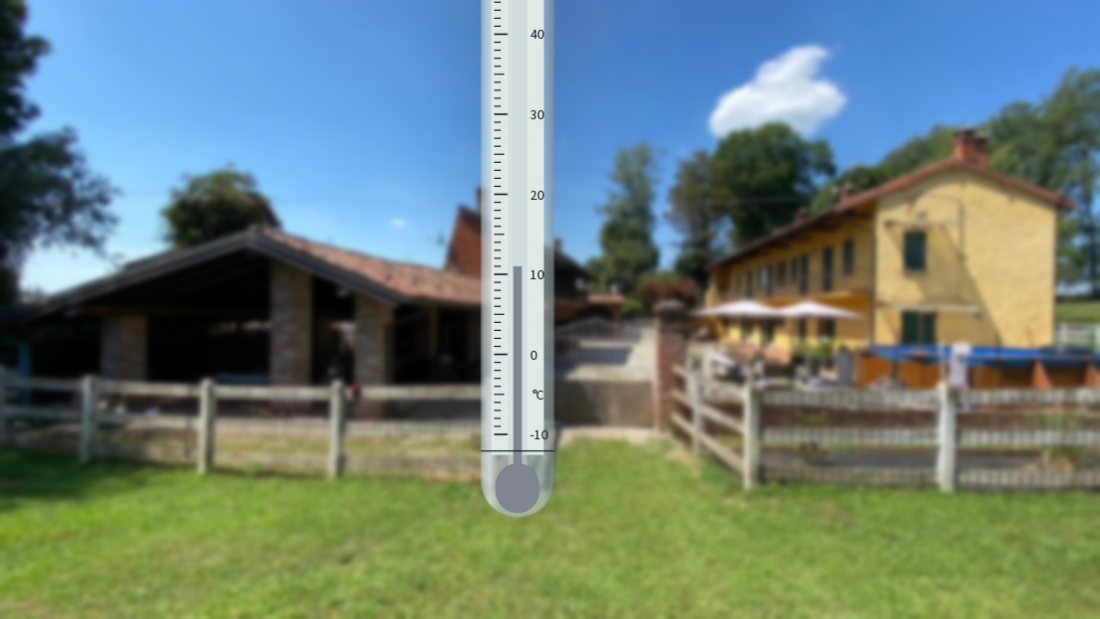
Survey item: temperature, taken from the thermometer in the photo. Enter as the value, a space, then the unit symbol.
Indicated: 11 °C
